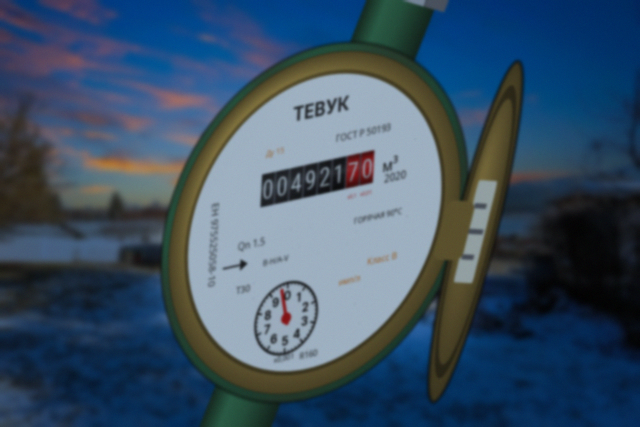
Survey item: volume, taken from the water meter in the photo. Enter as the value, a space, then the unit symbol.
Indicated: 4921.699 m³
